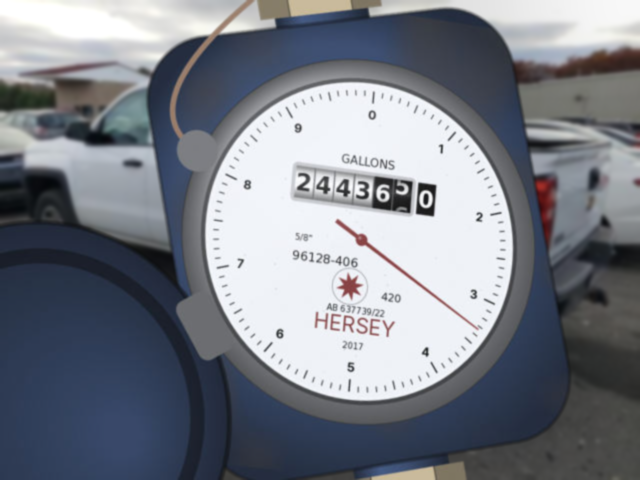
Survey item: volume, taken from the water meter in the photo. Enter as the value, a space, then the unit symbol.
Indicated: 2443653.3 gal
